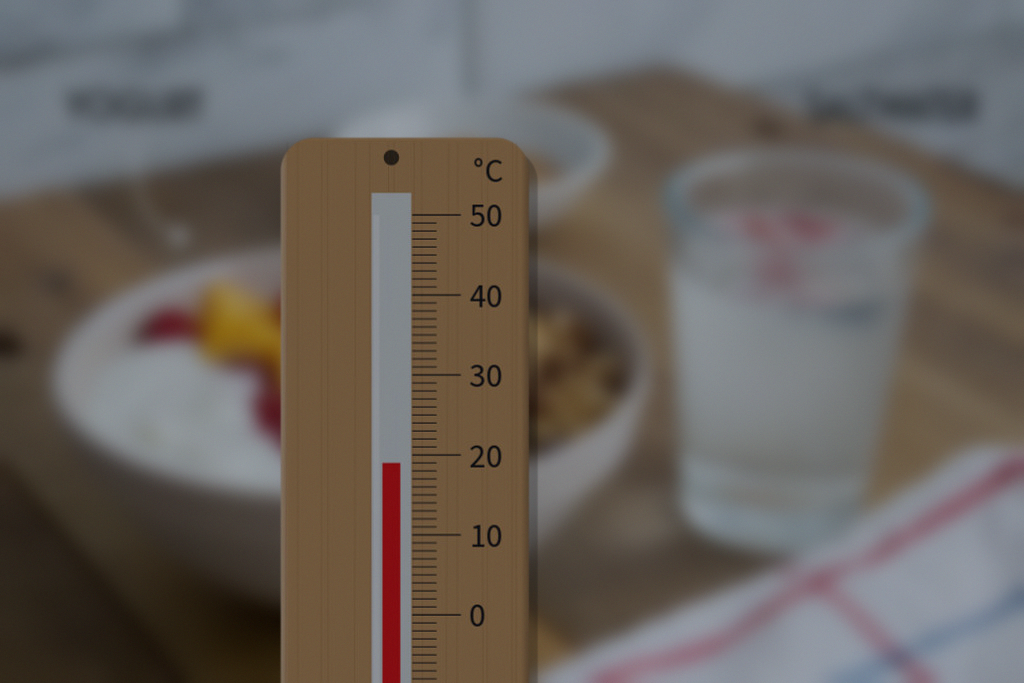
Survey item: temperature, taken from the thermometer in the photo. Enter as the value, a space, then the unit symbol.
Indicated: 19 °C
